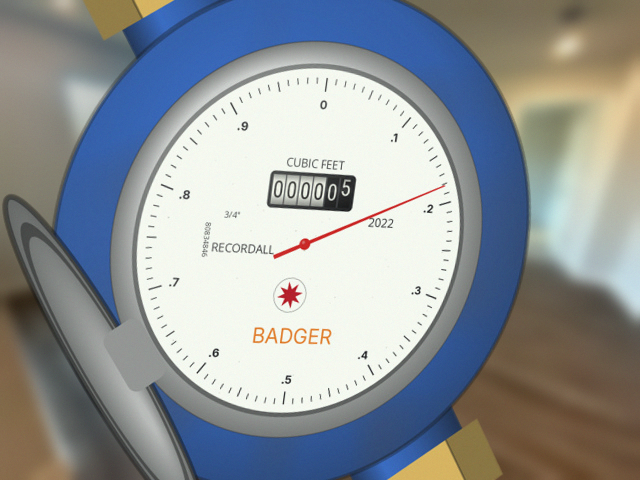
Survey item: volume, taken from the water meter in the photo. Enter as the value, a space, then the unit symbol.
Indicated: 5.18 ft³
